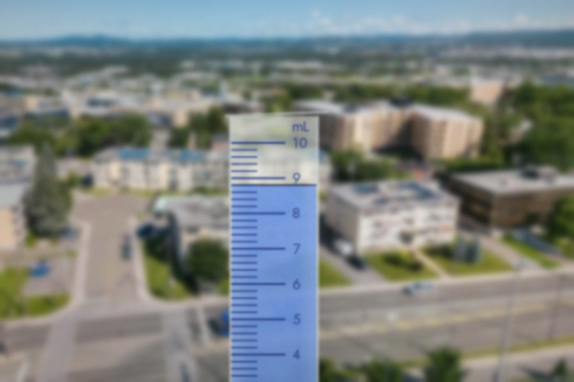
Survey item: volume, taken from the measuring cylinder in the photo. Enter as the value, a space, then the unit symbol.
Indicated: 8.8 mL
